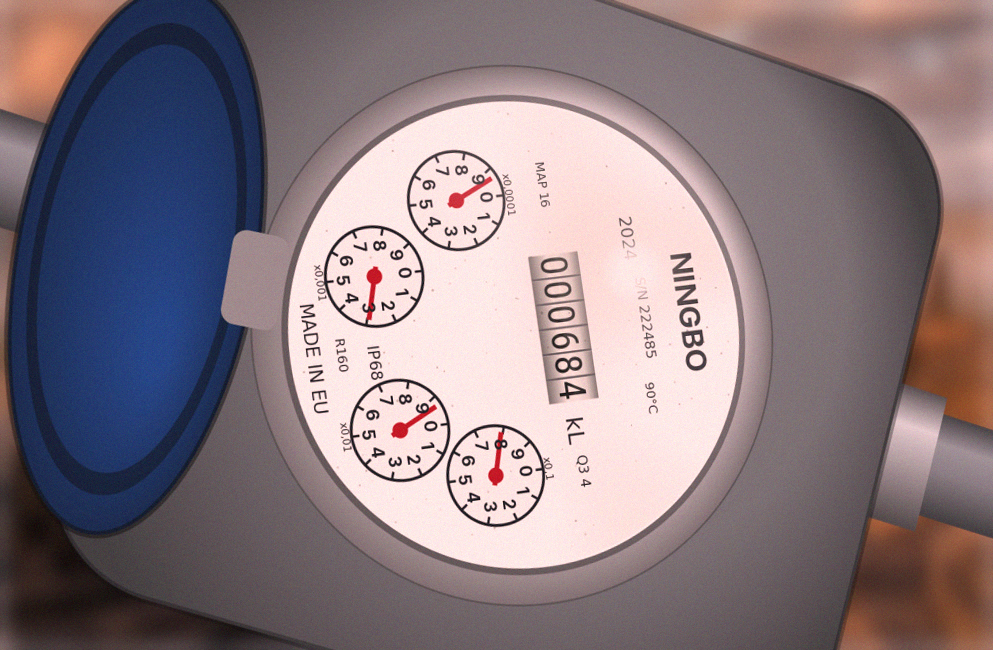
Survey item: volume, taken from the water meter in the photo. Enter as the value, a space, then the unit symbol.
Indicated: 684.7929 kL
